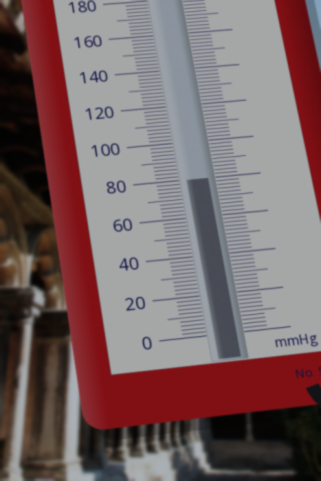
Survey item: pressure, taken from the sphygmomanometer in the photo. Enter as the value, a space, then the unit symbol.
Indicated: 80 mmHg
